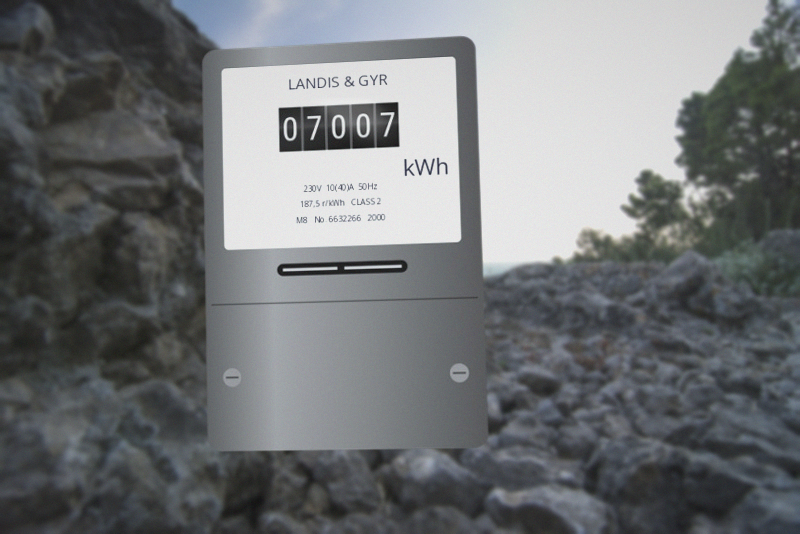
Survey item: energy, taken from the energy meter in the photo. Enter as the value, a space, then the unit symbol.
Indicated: 7007 kWh
